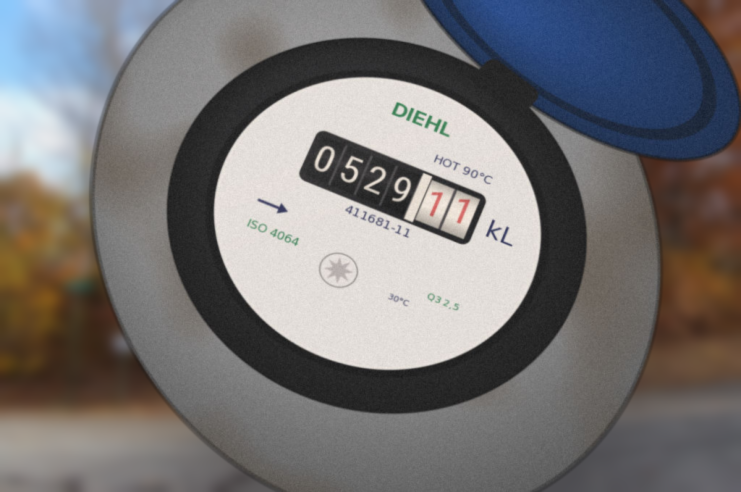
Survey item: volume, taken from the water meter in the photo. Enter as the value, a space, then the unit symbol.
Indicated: 529.11 kL
